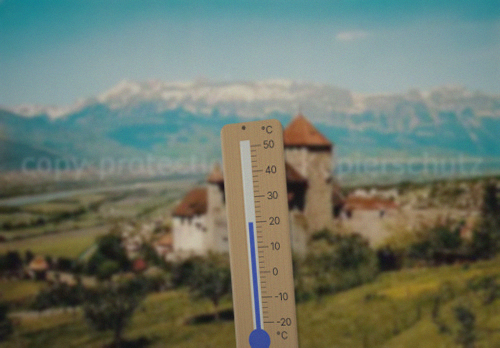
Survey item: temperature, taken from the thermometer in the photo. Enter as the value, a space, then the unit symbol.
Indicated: 20 °C
